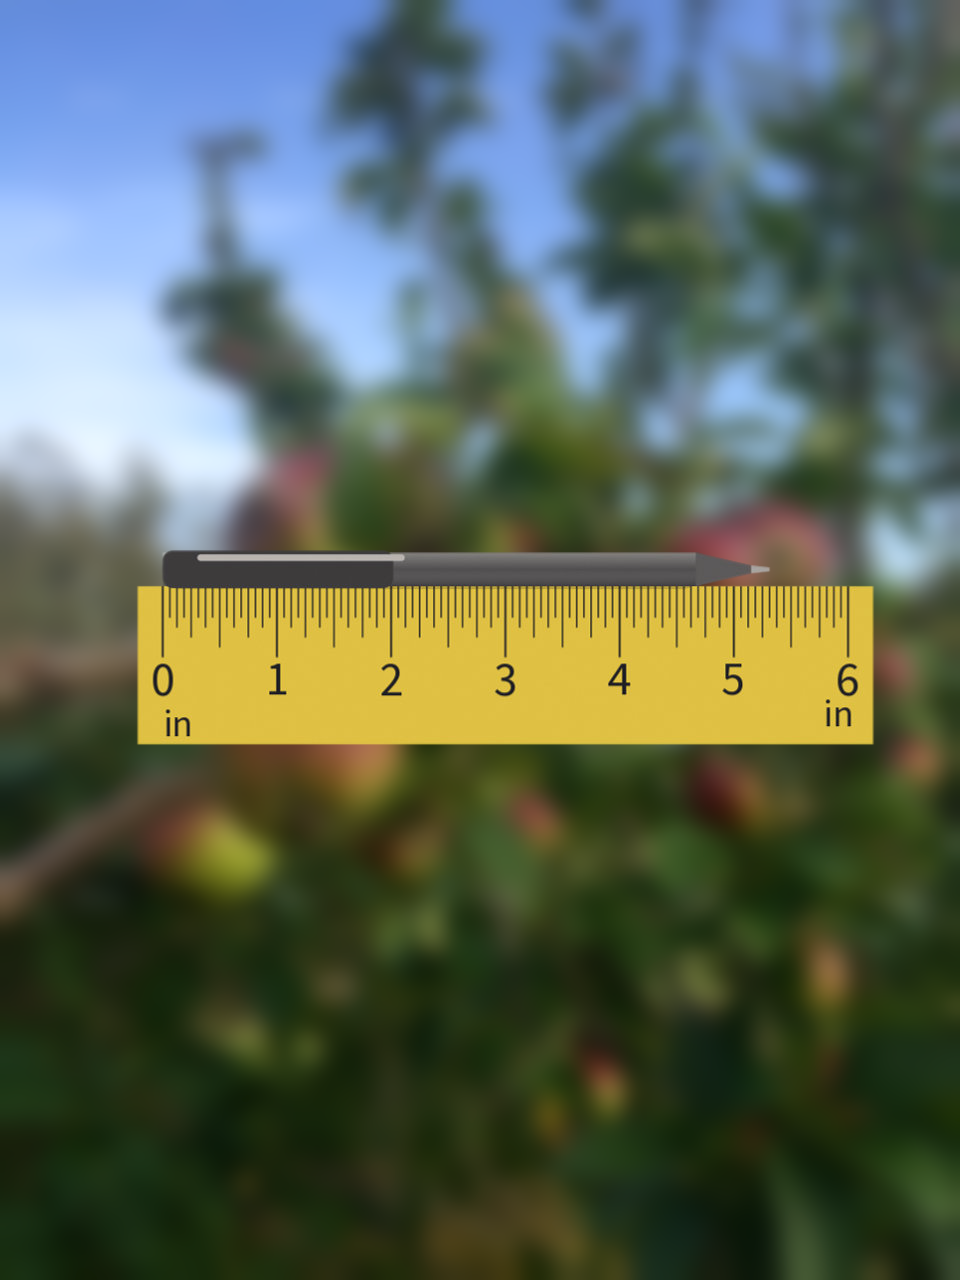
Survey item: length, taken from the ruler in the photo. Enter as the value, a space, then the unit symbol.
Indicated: 5.3125 in
